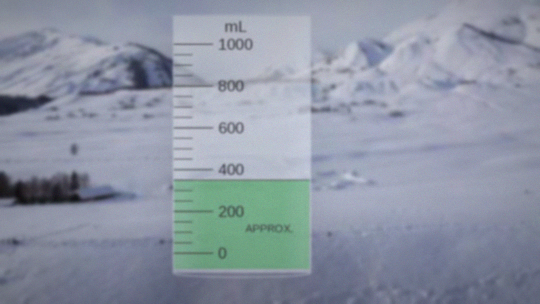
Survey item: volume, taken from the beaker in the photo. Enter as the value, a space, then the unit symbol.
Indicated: 350 mL
